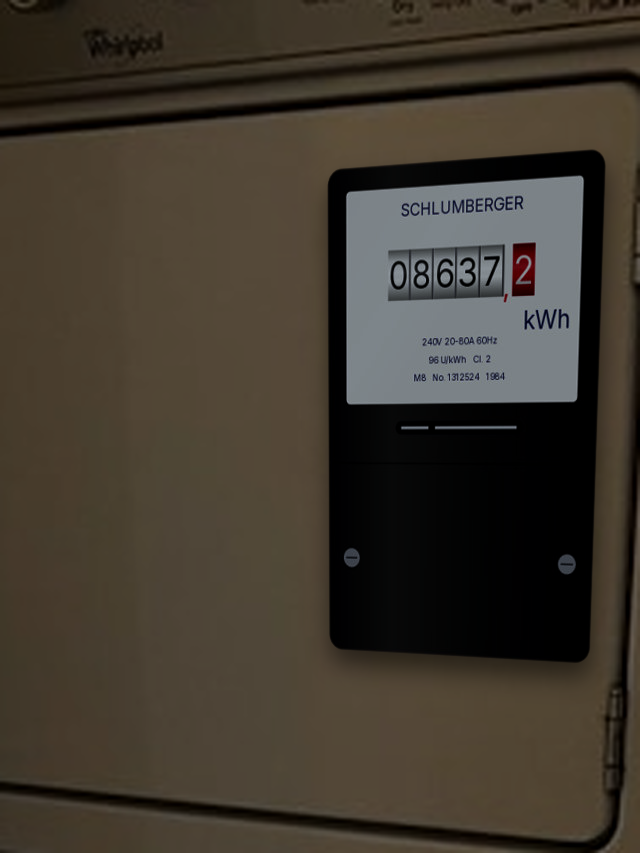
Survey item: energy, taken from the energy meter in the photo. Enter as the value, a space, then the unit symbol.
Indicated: 8637.2 kWh
